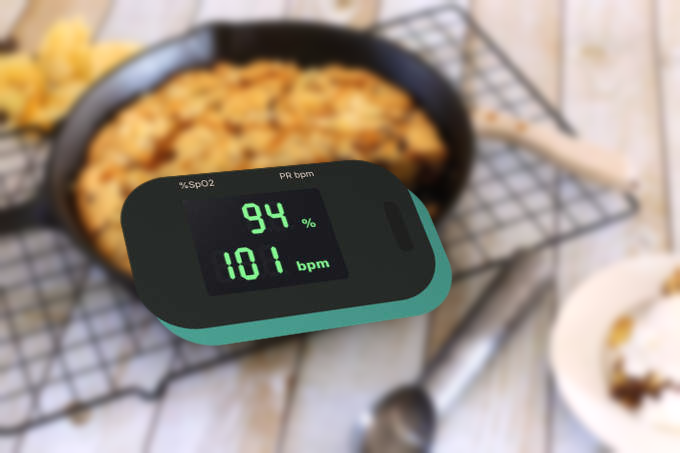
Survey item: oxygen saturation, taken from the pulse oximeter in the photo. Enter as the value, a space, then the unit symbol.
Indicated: 94 %
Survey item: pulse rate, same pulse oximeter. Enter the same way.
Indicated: 101 bpm
